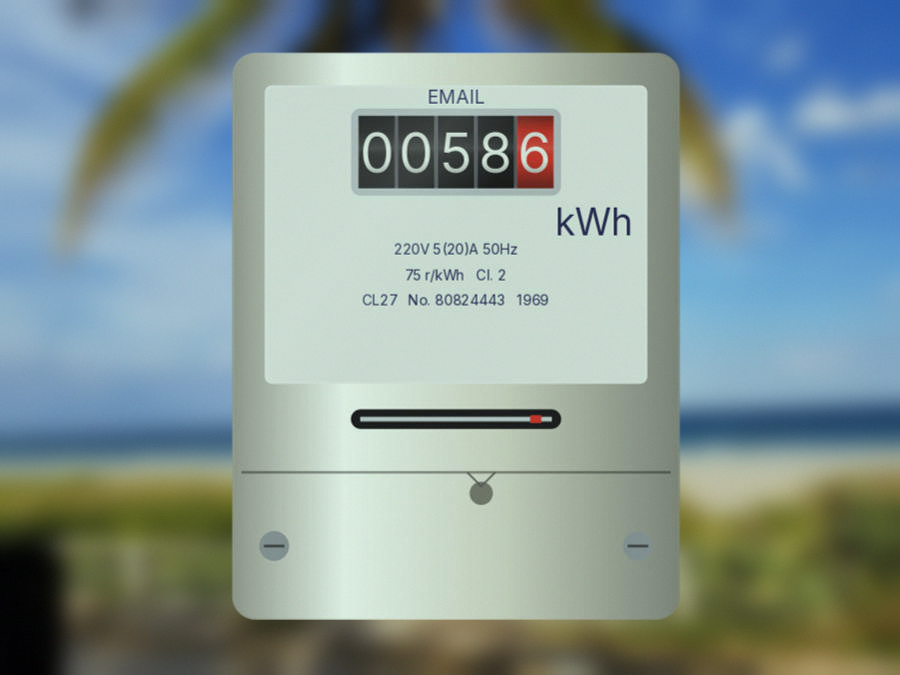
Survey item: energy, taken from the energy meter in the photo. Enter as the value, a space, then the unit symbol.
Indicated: 58.6 kWh
